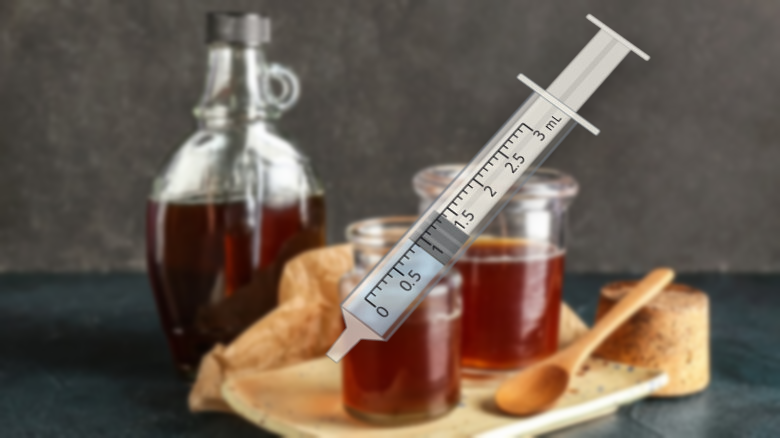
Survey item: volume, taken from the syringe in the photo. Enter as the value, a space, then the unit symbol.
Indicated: 0.9 mL
